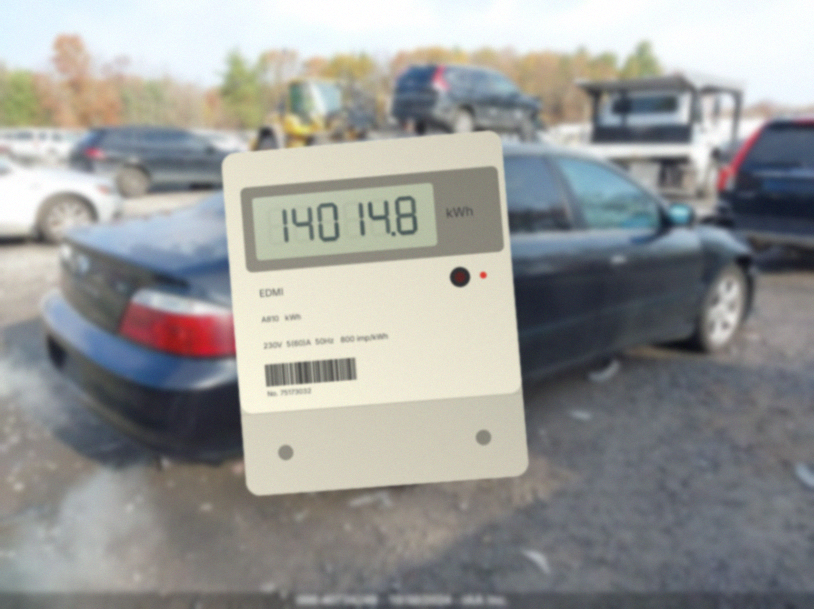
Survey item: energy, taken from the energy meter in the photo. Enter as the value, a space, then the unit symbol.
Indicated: 14014.8 kWh
